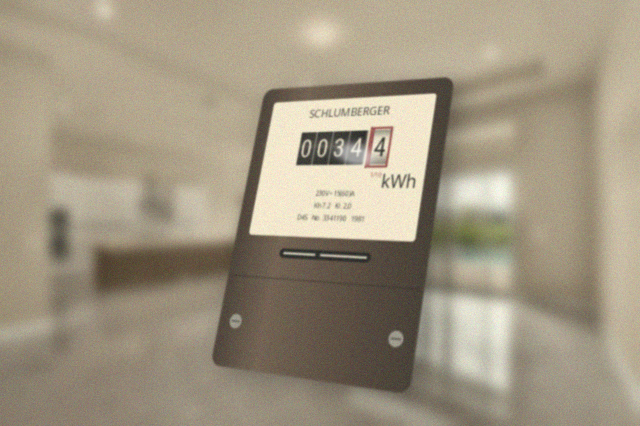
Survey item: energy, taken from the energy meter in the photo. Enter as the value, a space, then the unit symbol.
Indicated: 34.4 kWh
